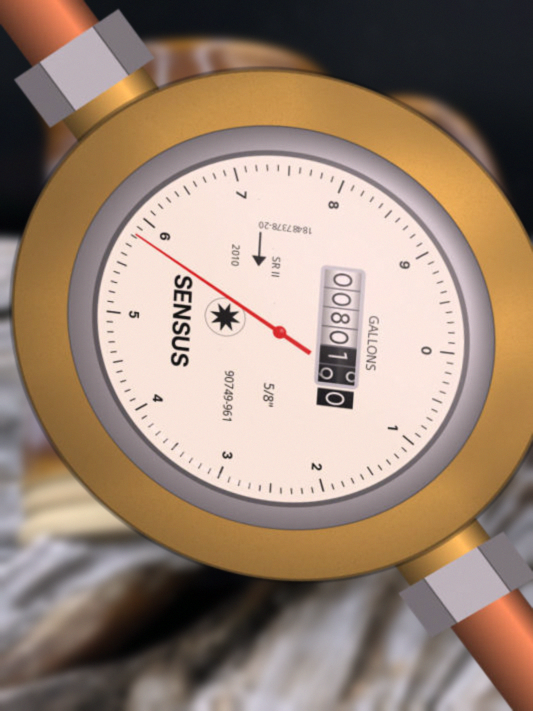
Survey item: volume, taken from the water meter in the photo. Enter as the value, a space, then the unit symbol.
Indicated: 80185.8 gal
